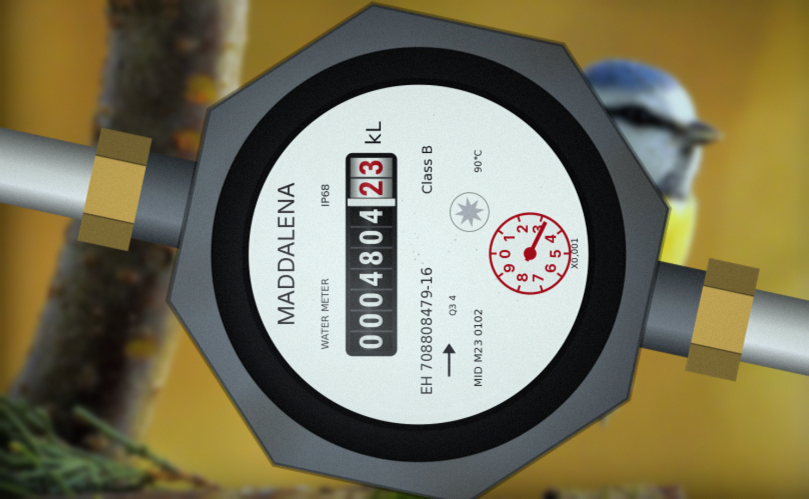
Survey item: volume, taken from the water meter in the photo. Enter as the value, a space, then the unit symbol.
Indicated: 4804.233 kL
